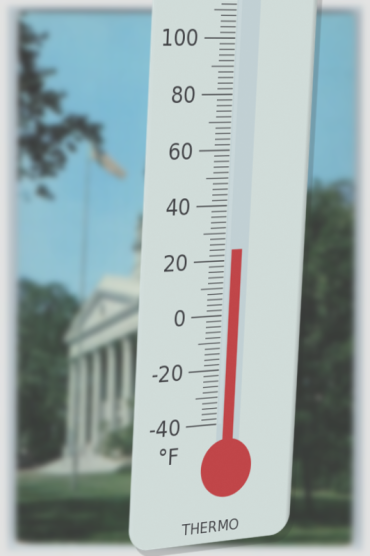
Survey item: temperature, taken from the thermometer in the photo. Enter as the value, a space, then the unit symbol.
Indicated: 24 °F
